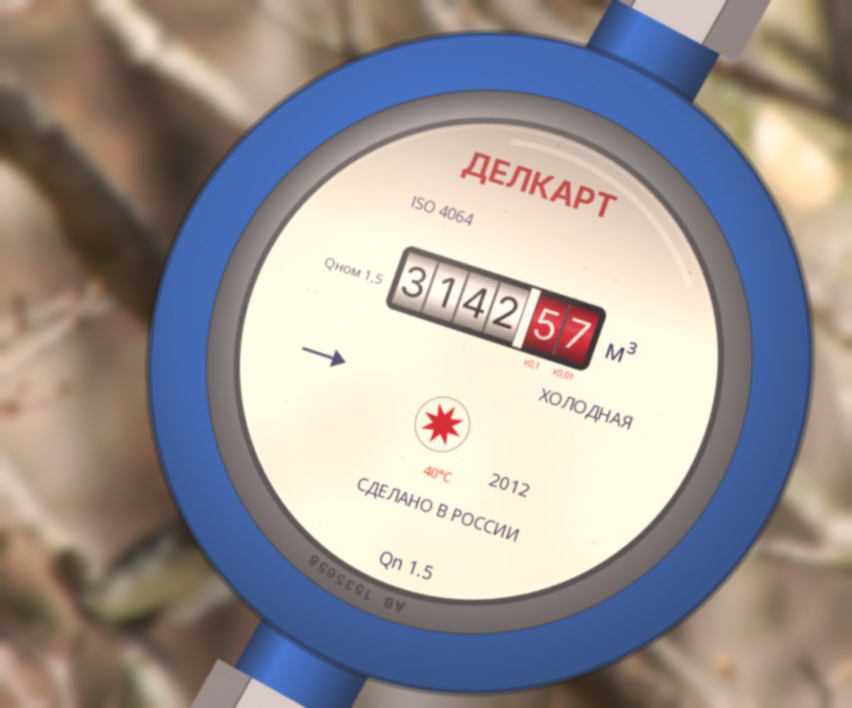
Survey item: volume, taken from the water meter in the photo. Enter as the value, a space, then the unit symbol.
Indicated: 3142.57 m³
